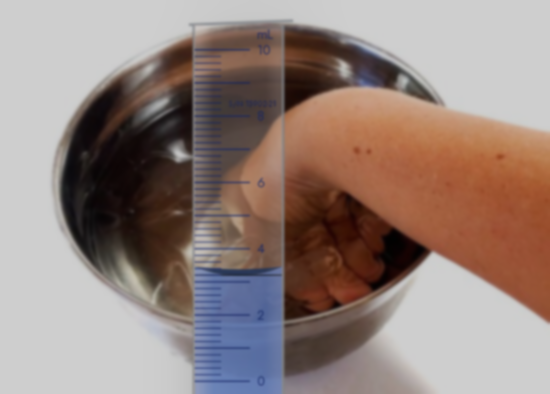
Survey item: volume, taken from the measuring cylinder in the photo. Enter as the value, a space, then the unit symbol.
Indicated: 3.2 mL
